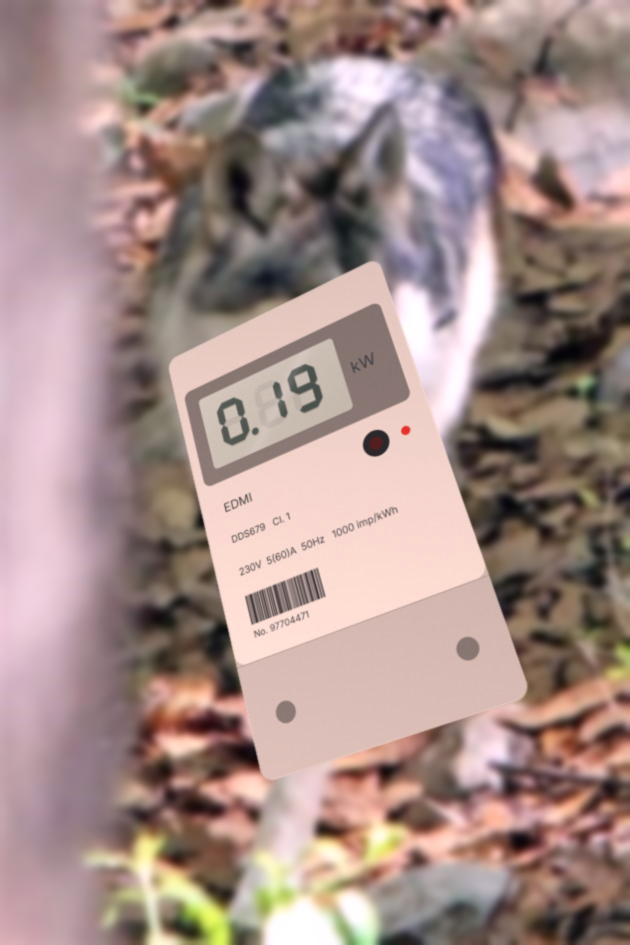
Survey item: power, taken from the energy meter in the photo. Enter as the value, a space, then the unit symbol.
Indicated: 0.19 kW
